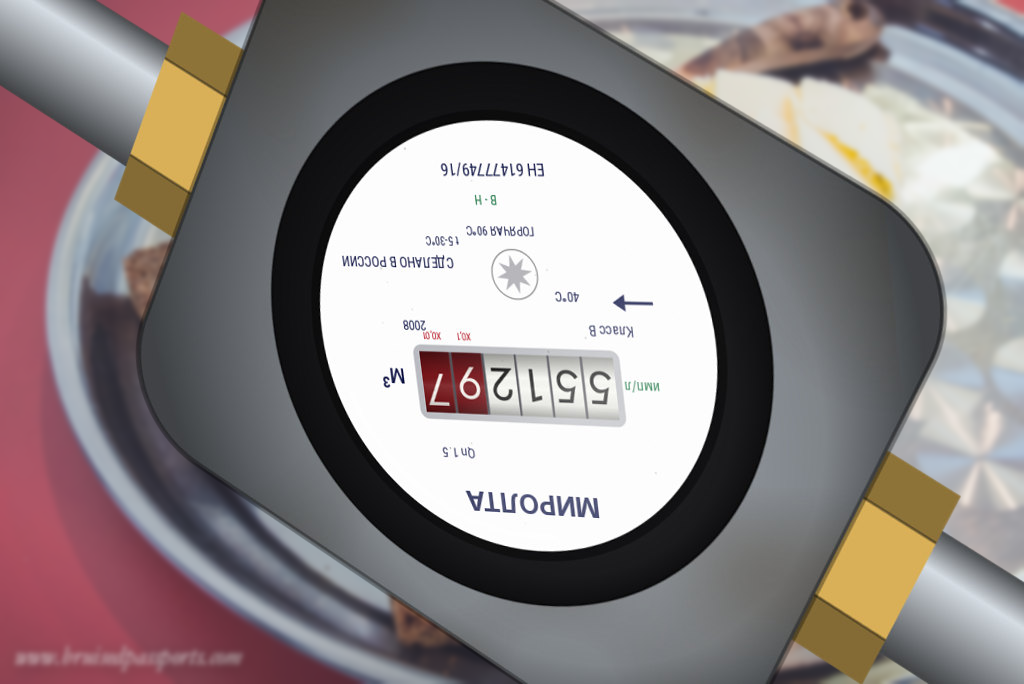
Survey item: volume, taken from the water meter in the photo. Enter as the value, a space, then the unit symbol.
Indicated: 5512.97 m³
